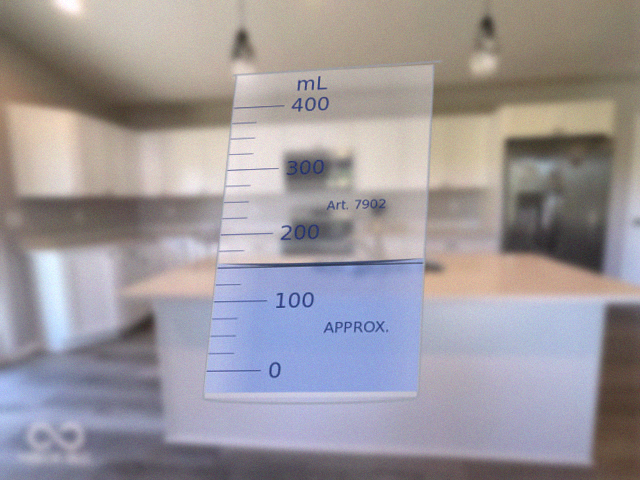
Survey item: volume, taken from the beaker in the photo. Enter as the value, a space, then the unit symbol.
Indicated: 150 mL
